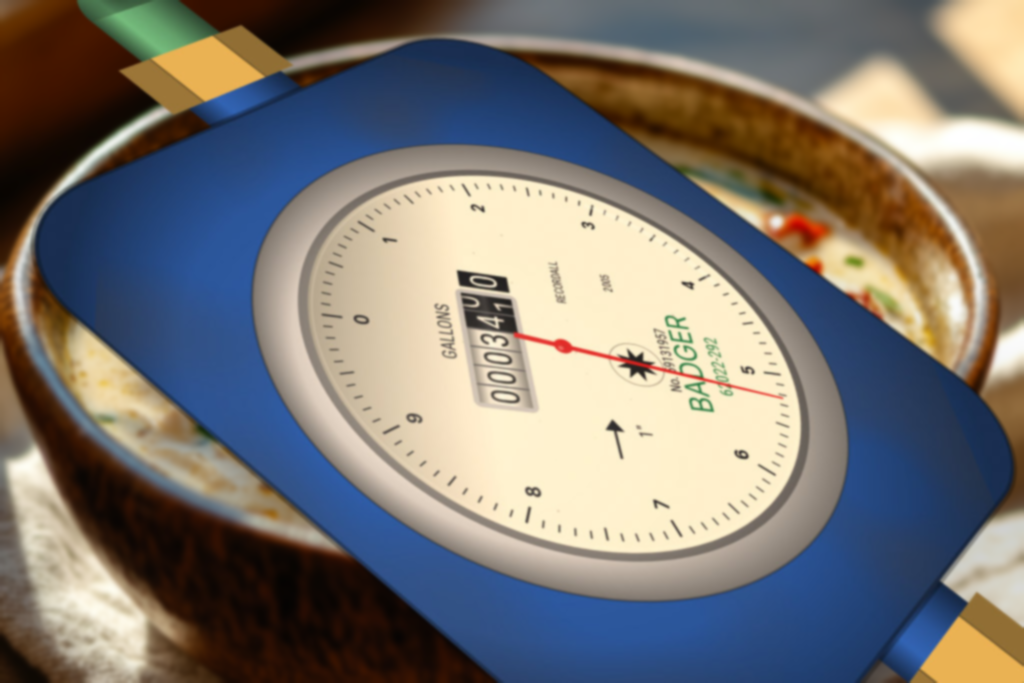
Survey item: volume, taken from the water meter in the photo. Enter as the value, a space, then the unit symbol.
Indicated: 3405.2 gal
